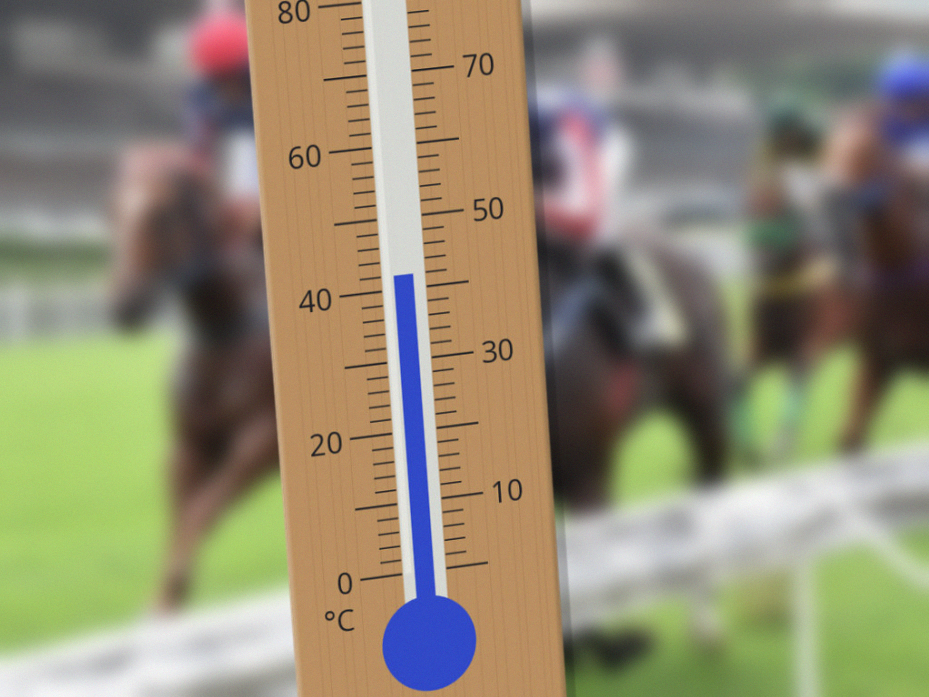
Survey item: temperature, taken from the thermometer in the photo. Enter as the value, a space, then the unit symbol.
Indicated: 42 °C
